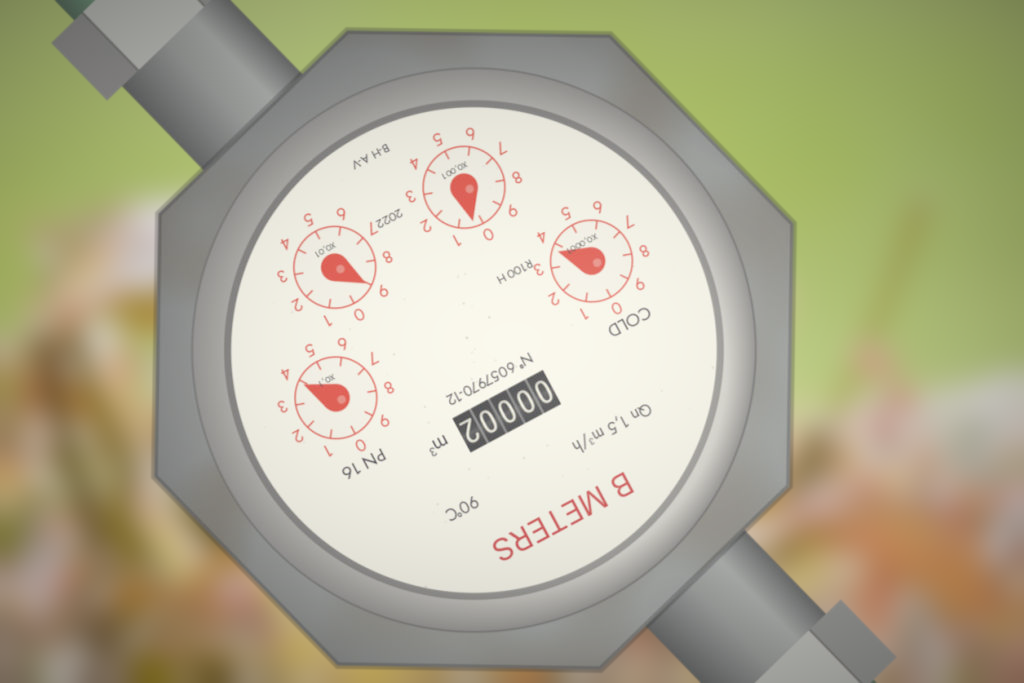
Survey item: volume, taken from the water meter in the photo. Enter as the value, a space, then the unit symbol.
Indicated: 2.3903 m³
